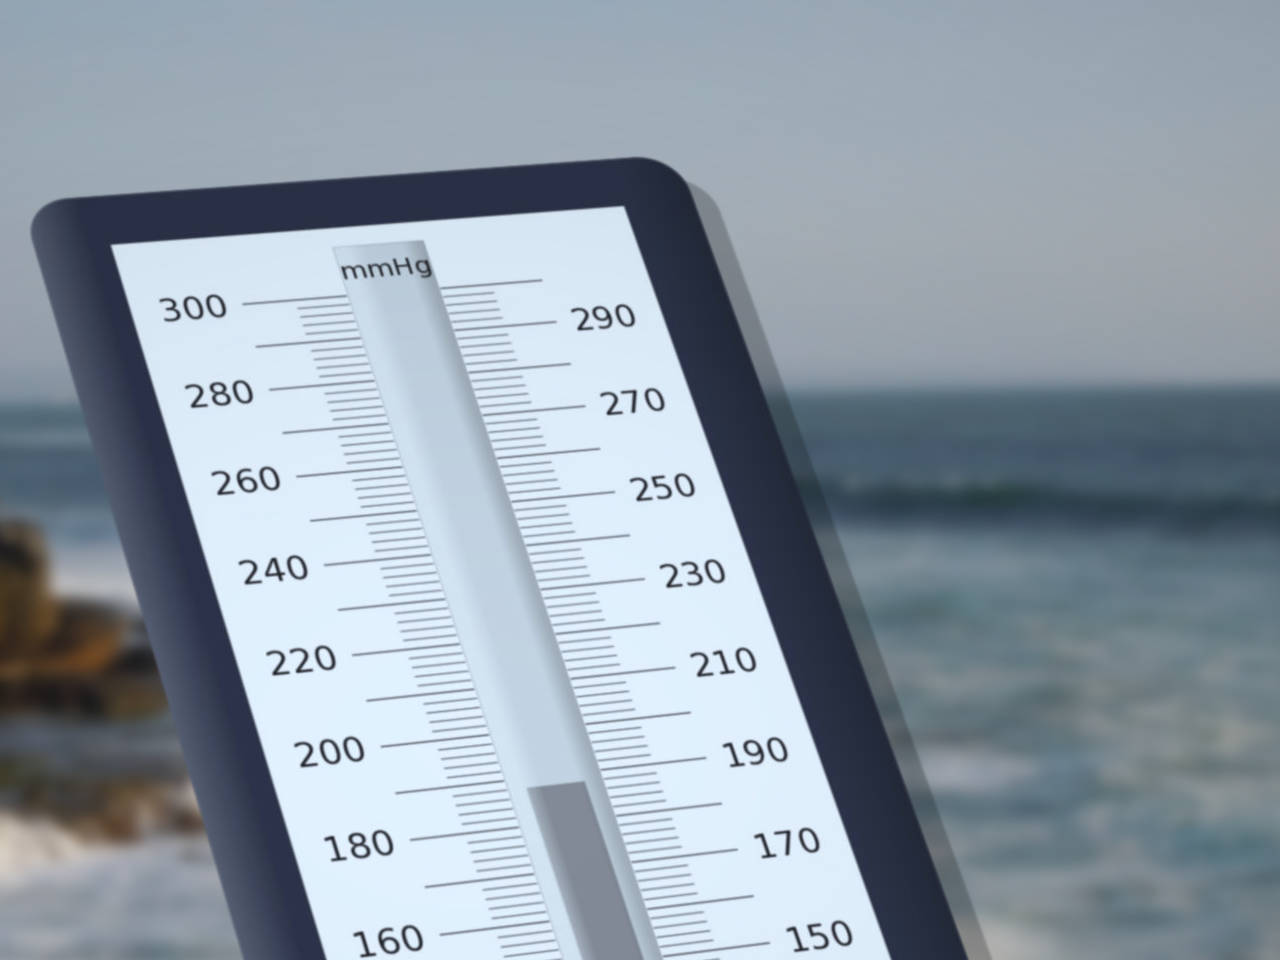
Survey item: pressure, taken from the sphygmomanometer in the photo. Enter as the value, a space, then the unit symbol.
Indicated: 188 mmHg
